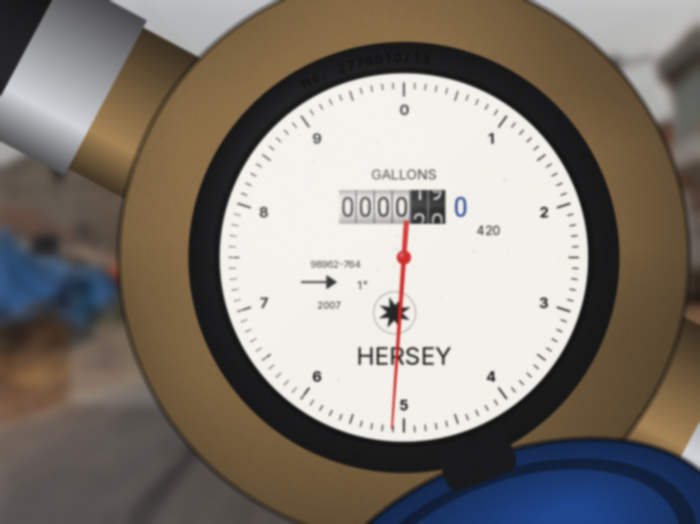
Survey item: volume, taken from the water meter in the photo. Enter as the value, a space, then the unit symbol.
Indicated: 195.1 gal
